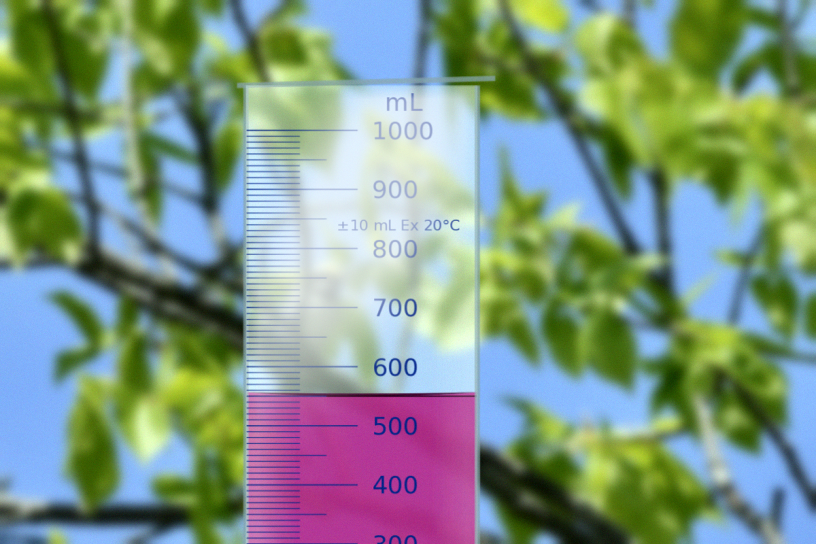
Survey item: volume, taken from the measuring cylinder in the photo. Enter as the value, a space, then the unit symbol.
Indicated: 550 mL
